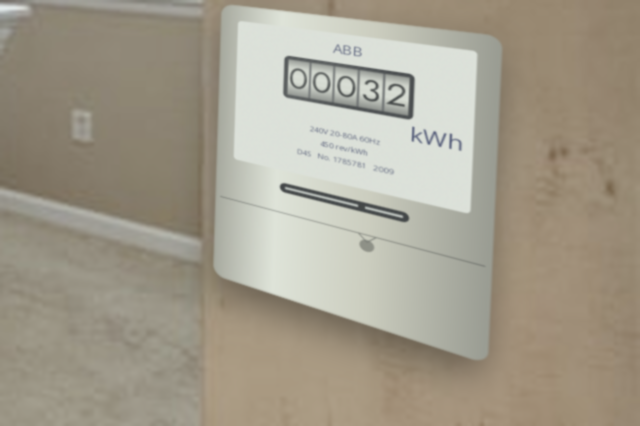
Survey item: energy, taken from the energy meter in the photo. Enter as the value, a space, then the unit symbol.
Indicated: 32 kWh
